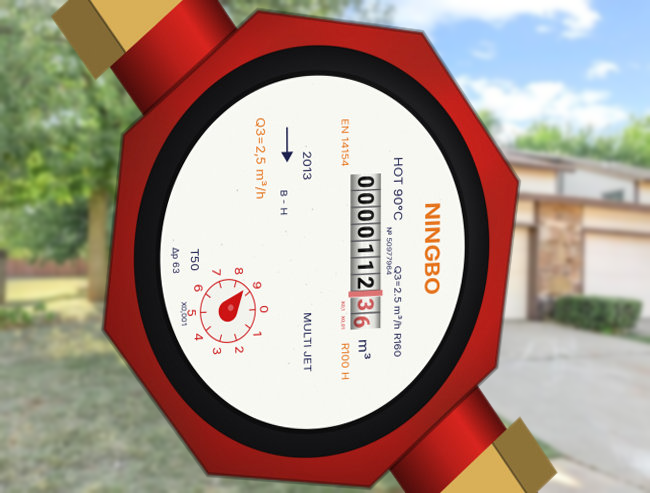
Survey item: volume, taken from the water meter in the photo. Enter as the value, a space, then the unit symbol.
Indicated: 112.358 m³
